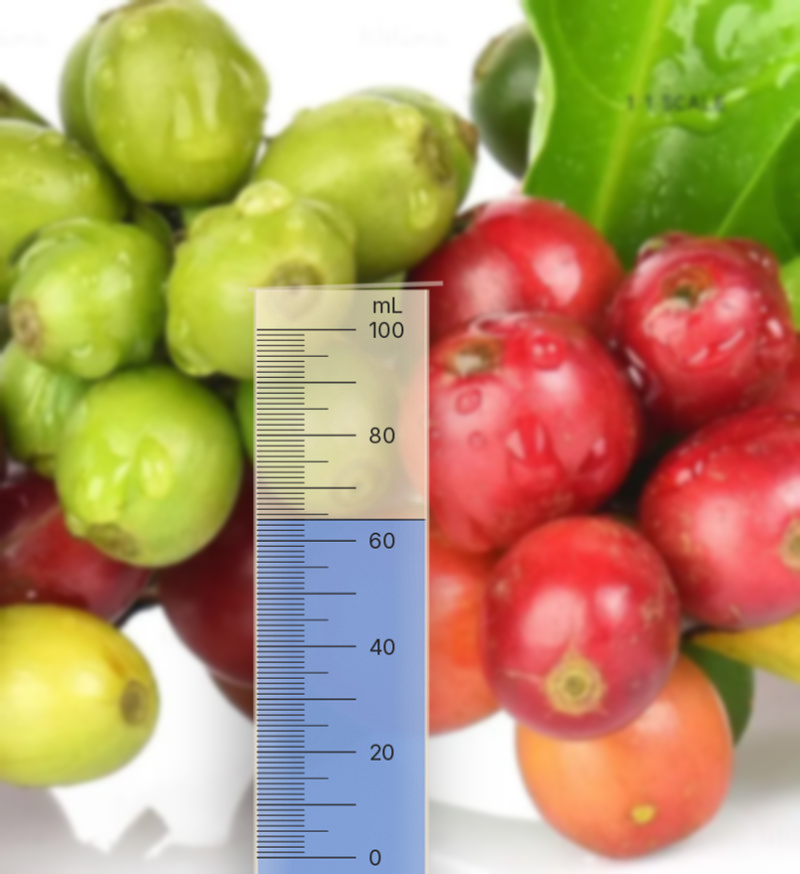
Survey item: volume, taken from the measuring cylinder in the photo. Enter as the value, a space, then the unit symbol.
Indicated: 64 mL
